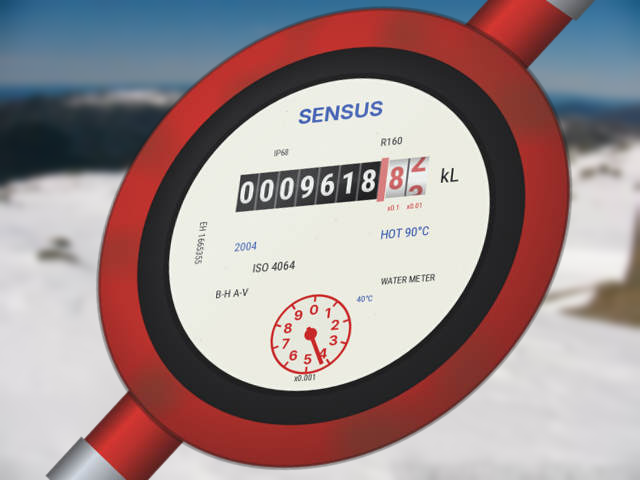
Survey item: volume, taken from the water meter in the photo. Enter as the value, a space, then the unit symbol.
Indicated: 9618.824 kL
